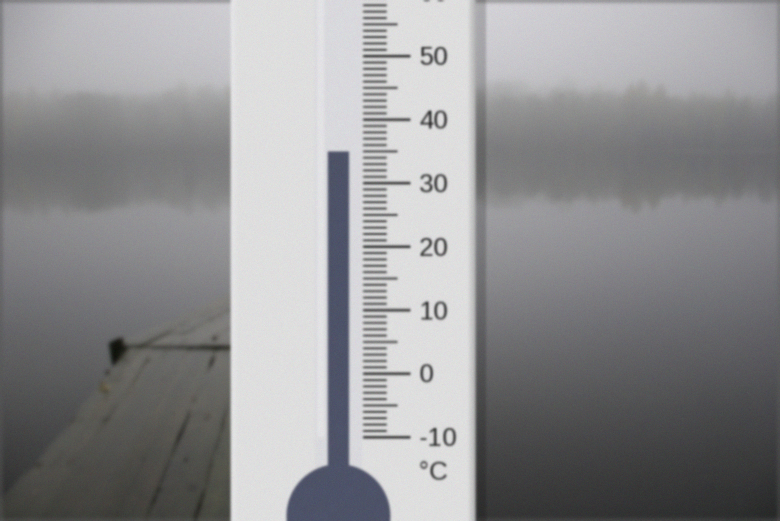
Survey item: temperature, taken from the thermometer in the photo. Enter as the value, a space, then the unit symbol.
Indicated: 35 °C
